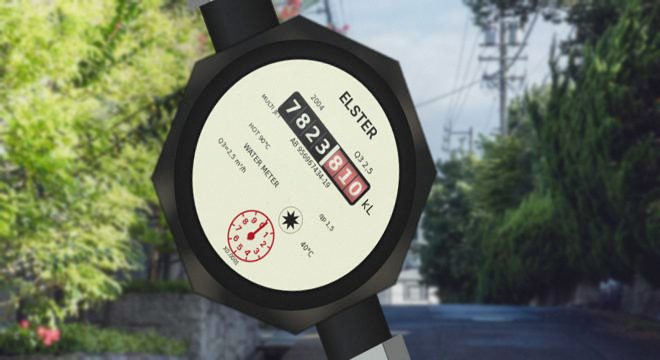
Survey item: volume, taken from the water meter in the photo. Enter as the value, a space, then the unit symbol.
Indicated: 7823.8100 kL
